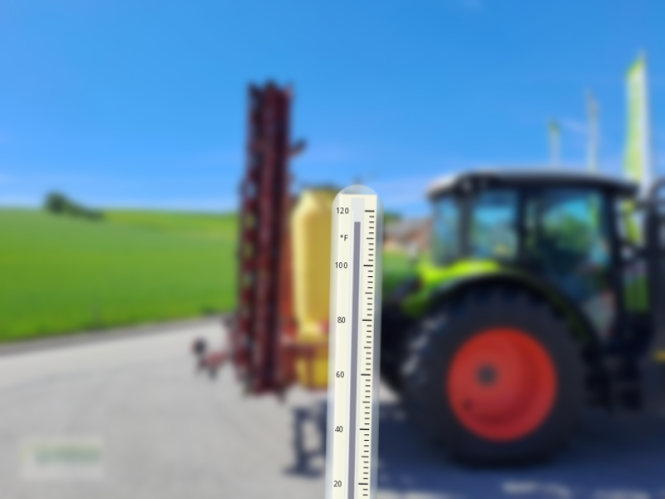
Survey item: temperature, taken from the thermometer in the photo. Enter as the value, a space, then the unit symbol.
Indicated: 116 °F
